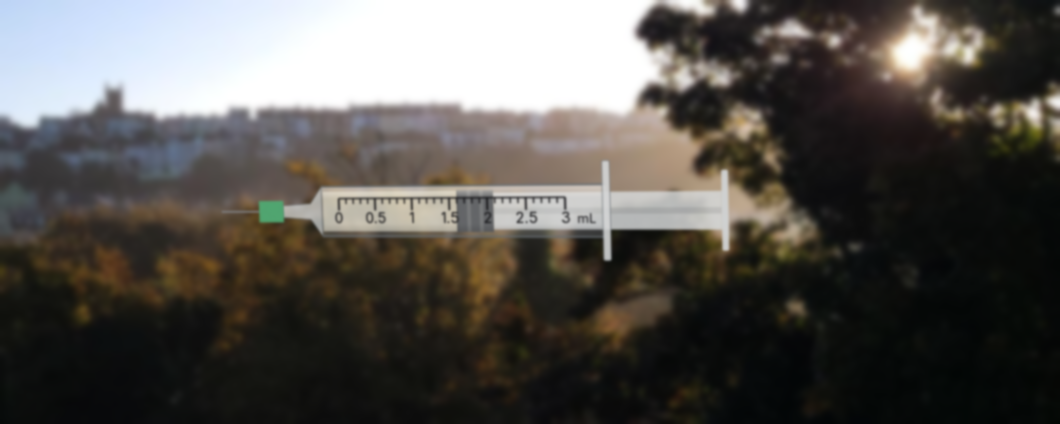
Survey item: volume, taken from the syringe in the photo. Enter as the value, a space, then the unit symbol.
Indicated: 1.6 mL
